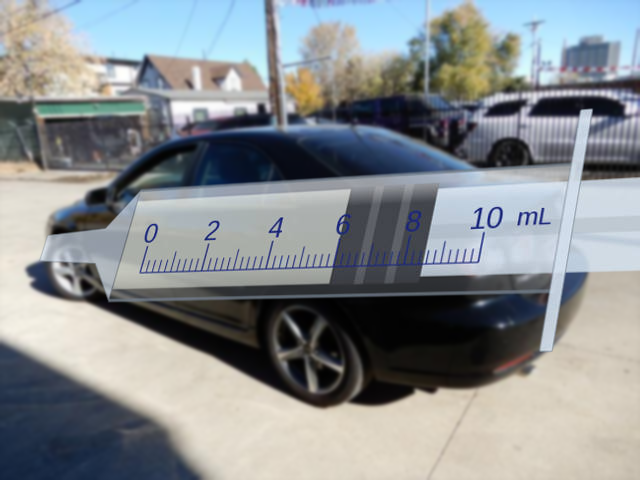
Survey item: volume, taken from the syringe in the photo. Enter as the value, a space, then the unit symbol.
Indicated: 6 mL
